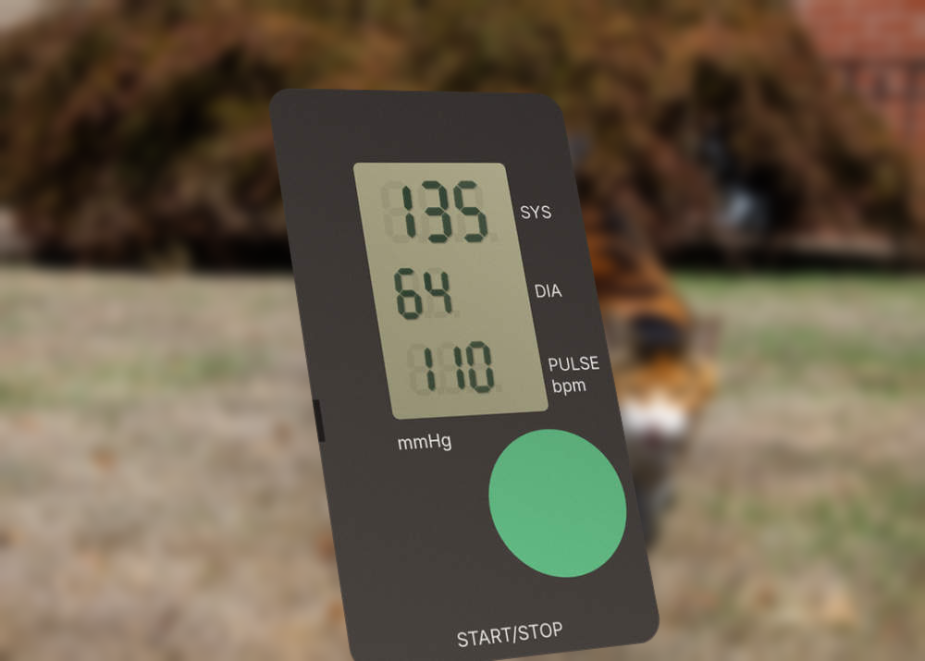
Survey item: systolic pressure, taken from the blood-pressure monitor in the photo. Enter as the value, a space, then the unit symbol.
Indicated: 135 mmHg
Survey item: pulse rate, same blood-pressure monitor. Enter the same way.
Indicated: 110 bpm
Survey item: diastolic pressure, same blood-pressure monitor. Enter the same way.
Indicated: 64 mmHg
